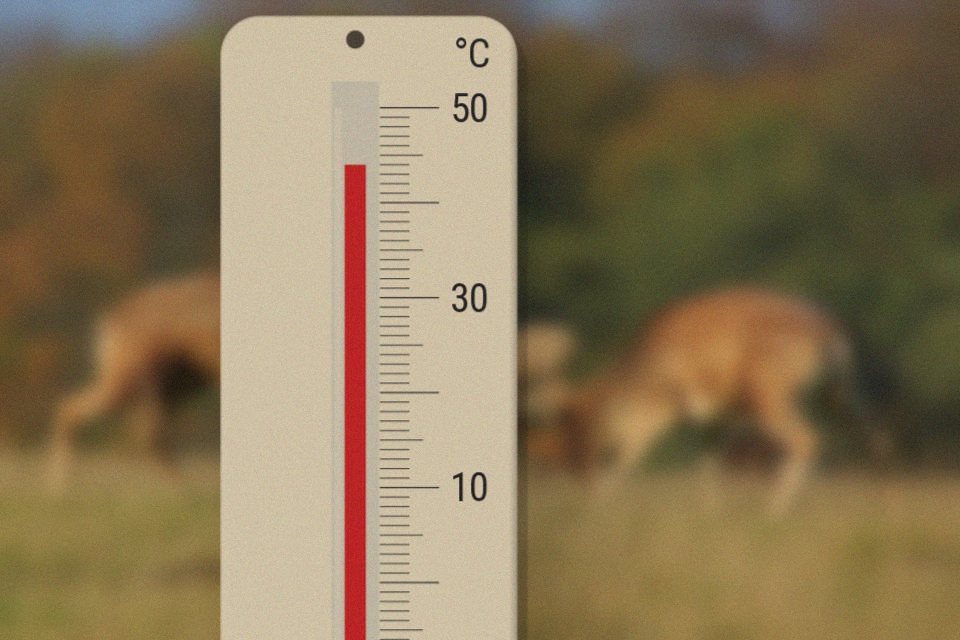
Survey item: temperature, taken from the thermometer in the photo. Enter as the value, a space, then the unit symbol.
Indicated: 44 °C
